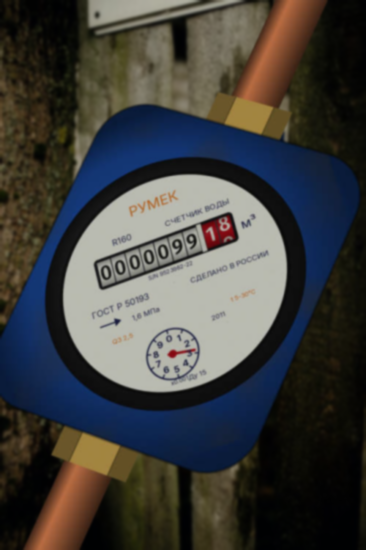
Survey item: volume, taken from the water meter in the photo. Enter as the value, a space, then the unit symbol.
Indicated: 99.182 m³
